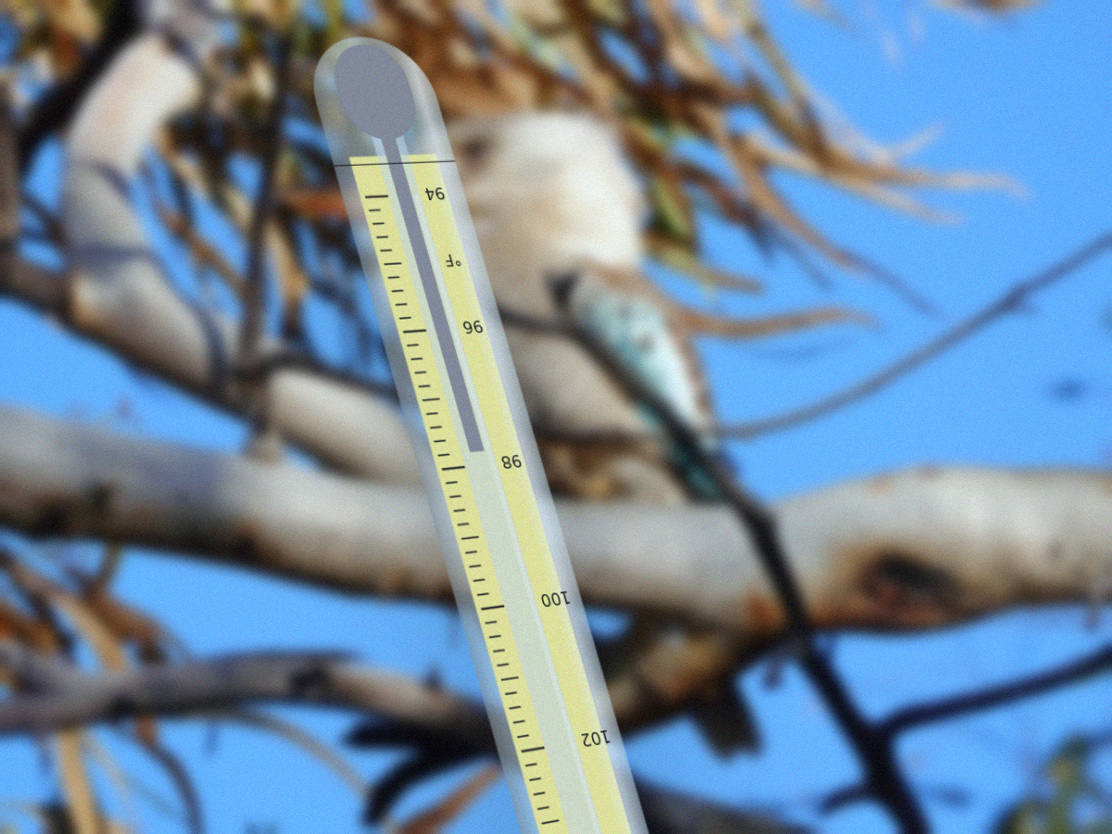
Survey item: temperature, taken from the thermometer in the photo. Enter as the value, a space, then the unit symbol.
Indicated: 97.8 °F
